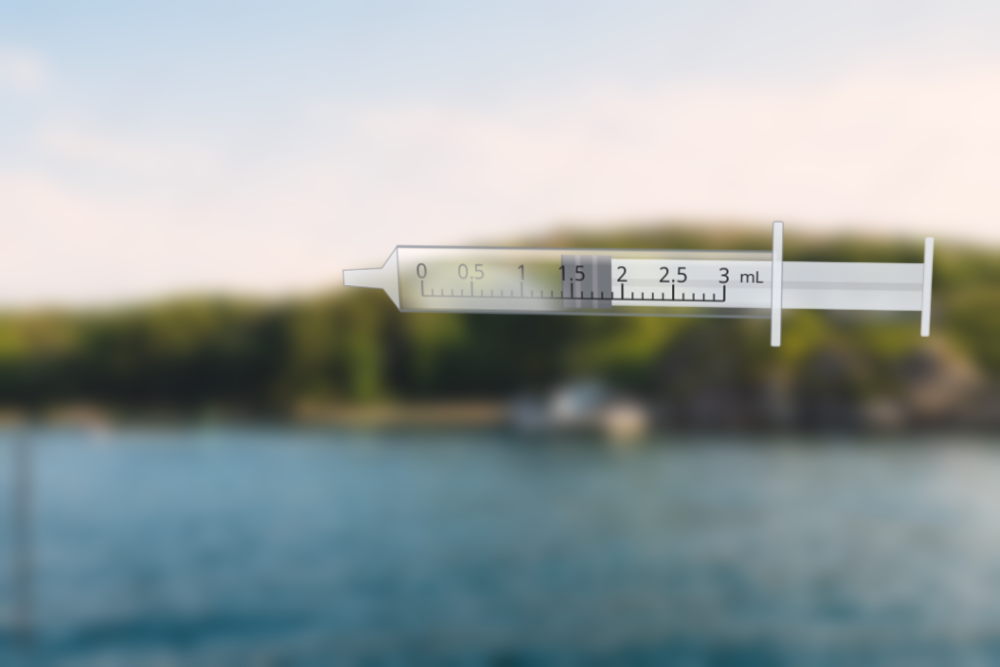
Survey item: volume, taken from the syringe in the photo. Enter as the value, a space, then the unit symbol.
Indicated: 1.4 mL
